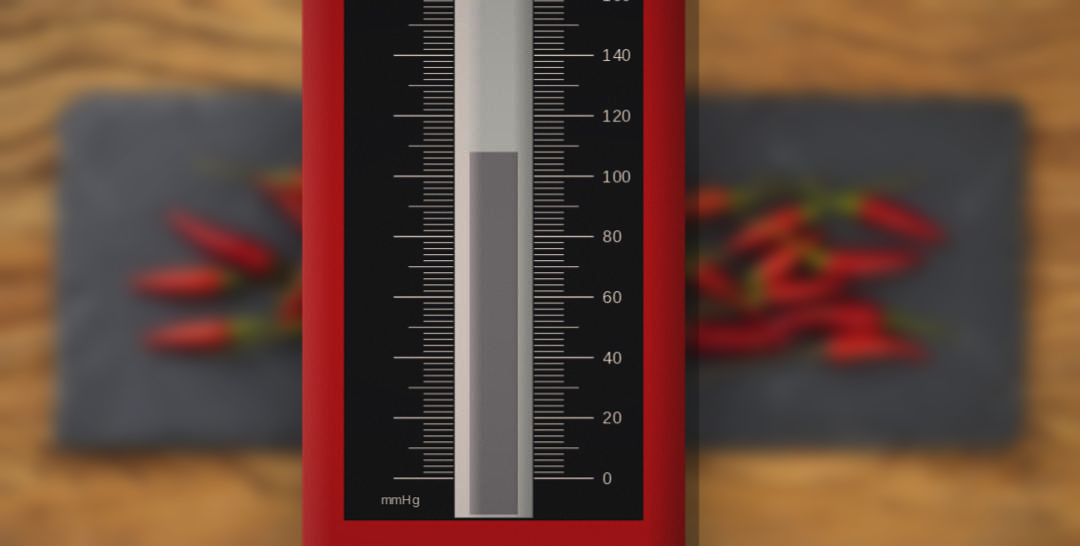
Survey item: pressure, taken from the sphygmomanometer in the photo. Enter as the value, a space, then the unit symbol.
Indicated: 108 mmHg
